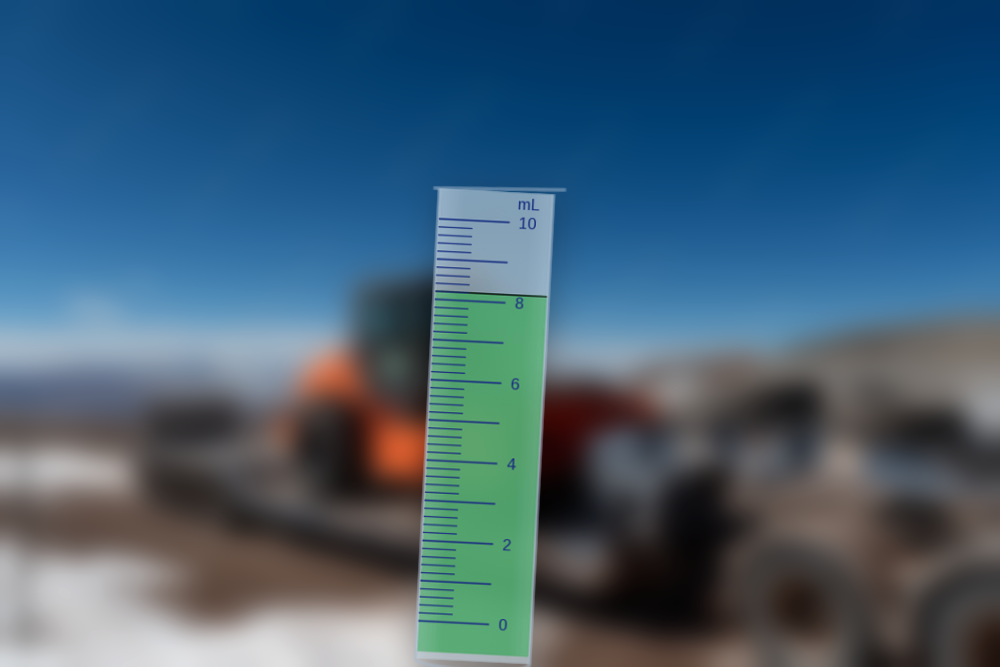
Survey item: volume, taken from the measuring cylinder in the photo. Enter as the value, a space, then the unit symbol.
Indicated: 8.2 mL
